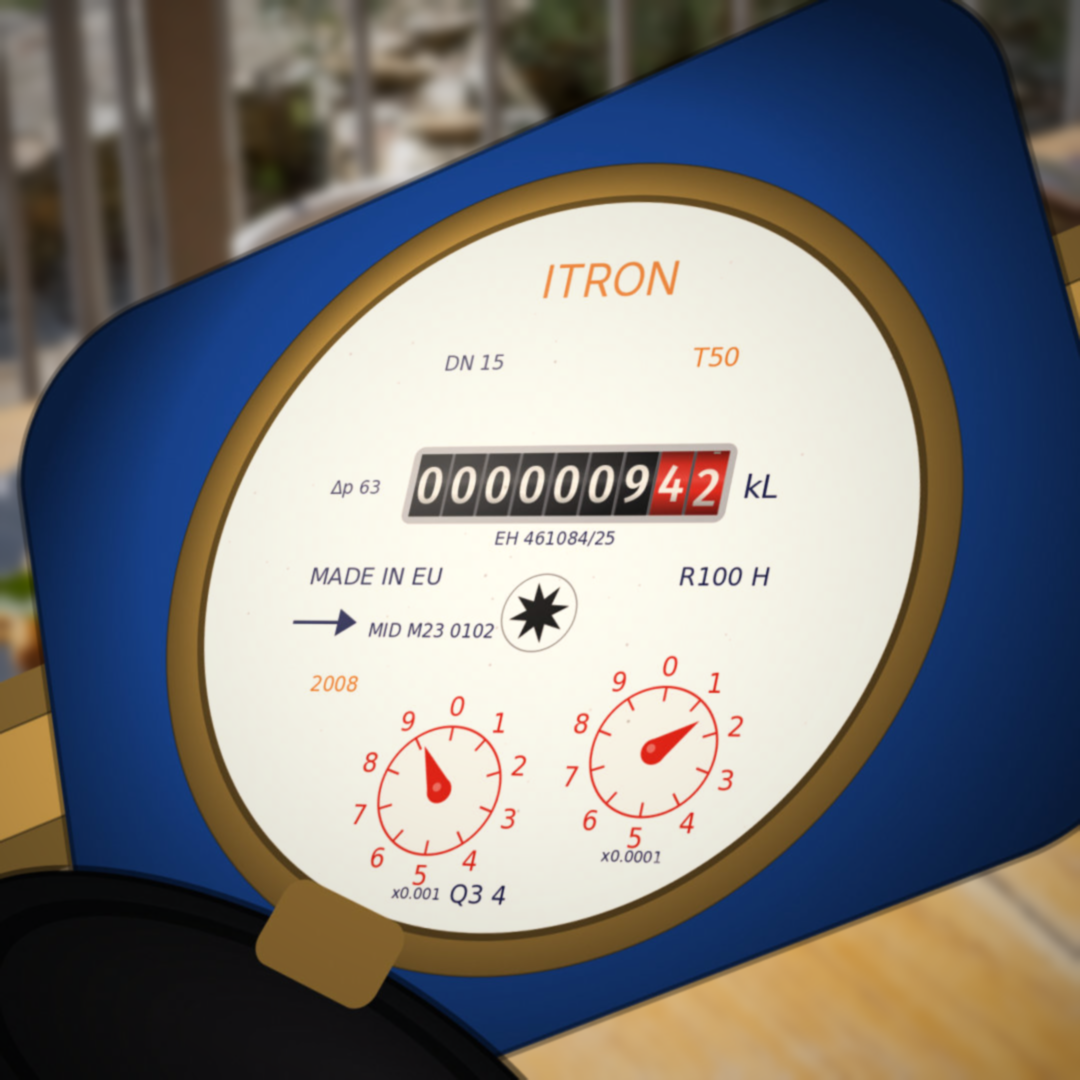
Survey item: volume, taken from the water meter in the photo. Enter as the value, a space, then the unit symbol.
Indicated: 9.4191 kL
